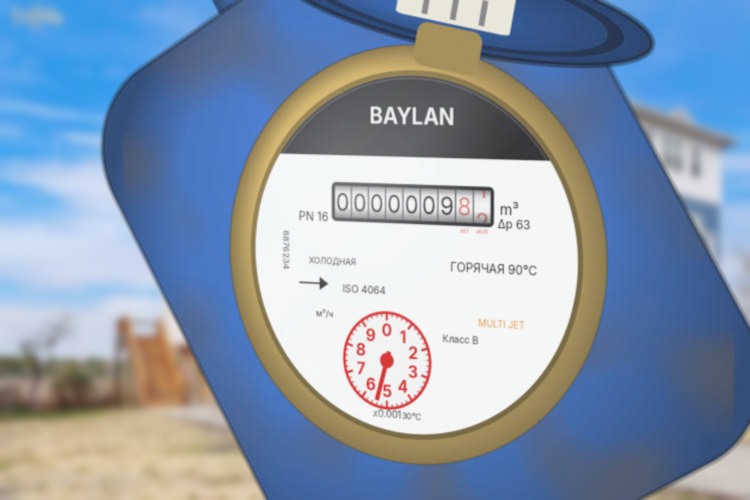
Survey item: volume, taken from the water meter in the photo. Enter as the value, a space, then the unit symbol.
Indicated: 9.815 m³
